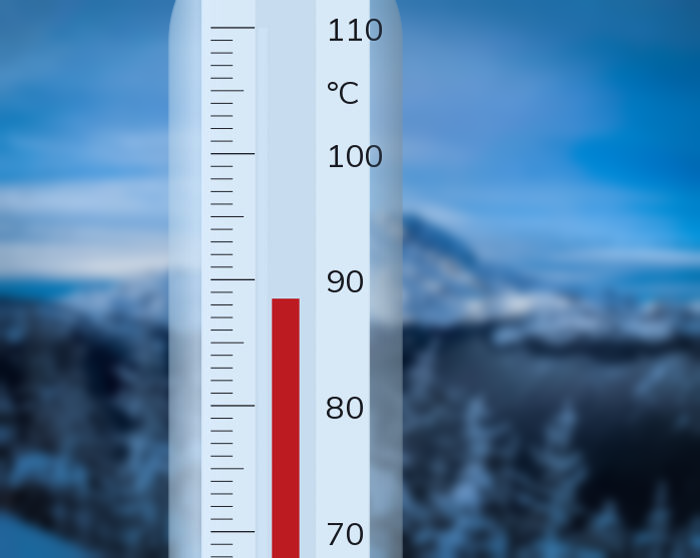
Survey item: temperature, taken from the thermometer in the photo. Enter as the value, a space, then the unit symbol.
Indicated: 88.5 °C
